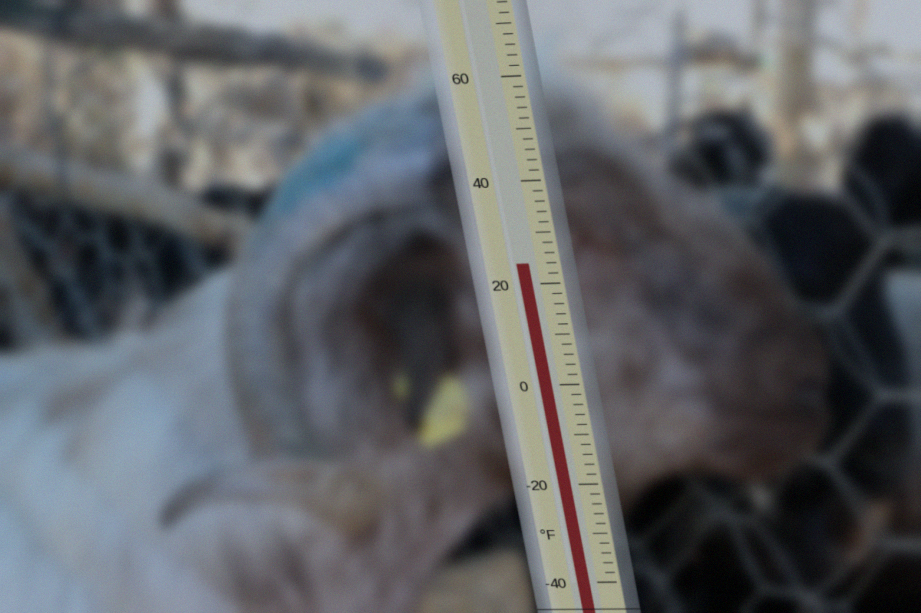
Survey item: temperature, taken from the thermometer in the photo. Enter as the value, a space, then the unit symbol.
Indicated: 24 °F
